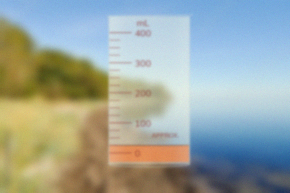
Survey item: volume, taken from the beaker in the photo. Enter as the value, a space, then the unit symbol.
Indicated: 25 mL
